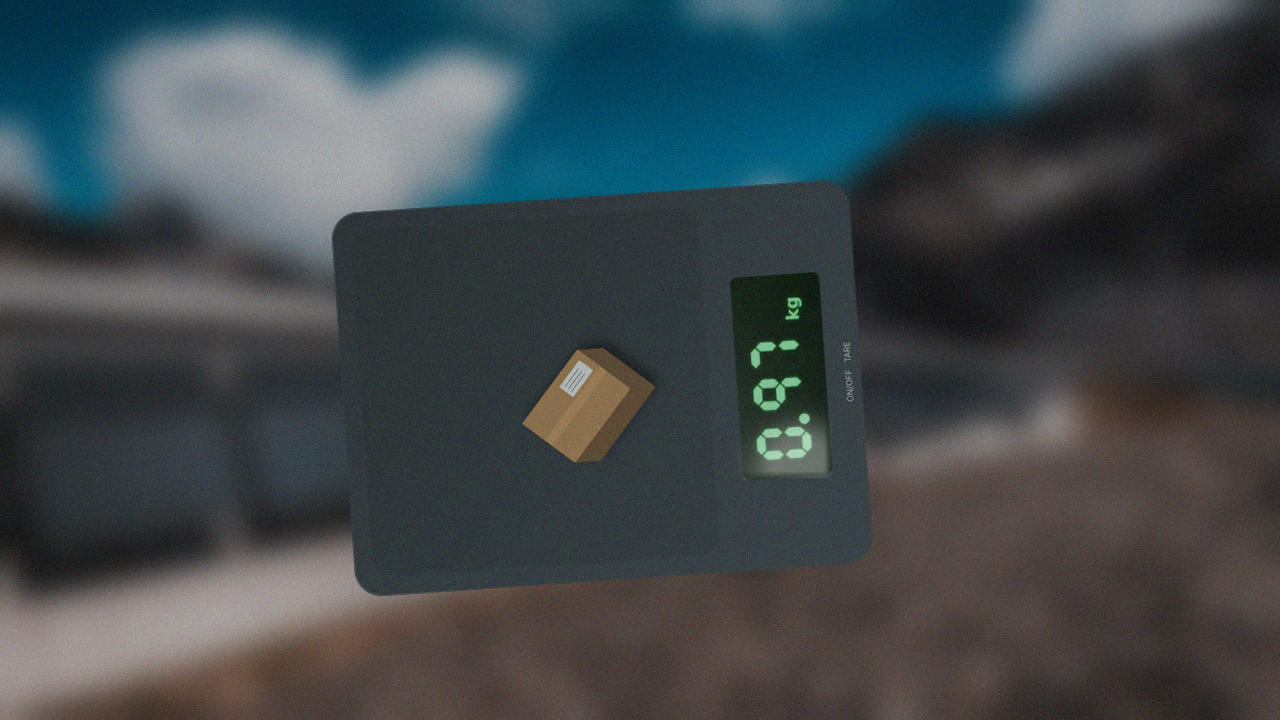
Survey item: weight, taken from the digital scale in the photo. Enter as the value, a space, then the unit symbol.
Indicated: 0.97 kg
